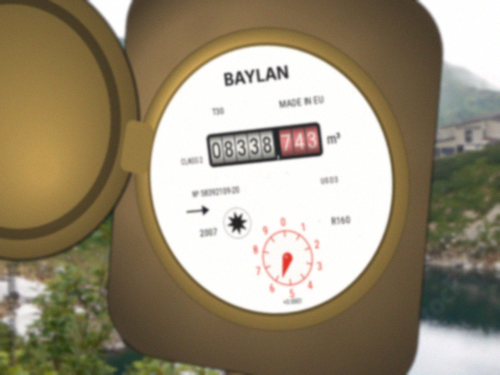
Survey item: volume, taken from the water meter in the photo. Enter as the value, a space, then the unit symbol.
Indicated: 8338.7435 m³
